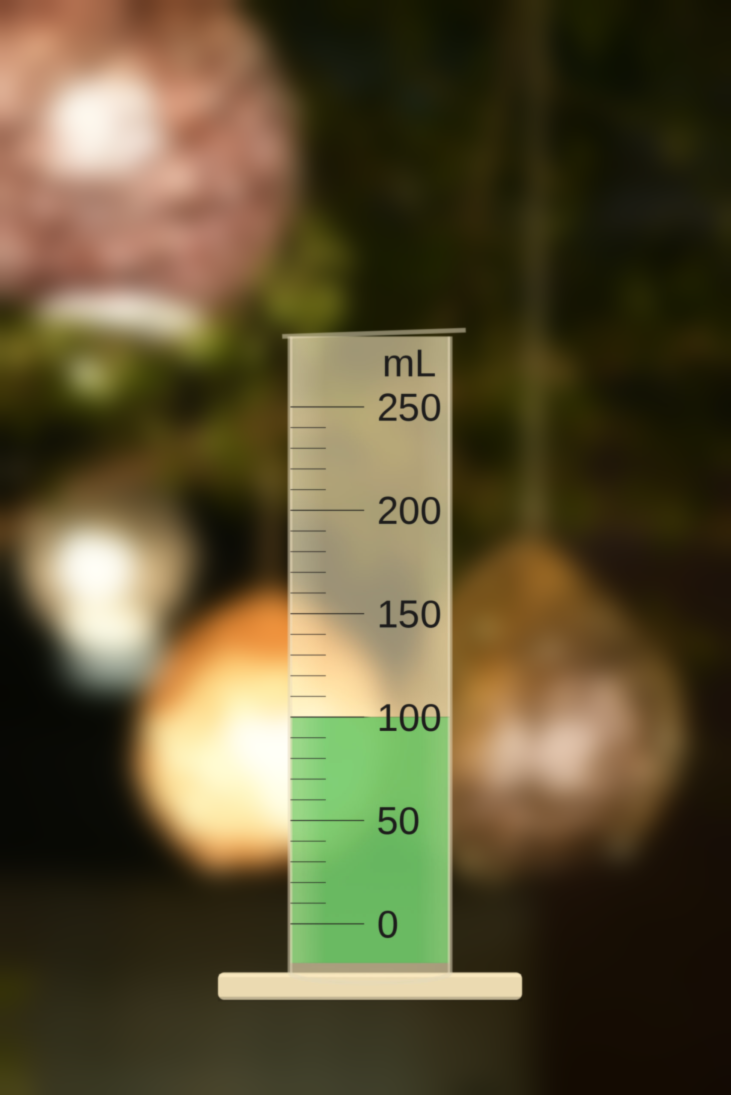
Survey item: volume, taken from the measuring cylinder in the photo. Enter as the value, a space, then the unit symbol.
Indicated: 100 mL
